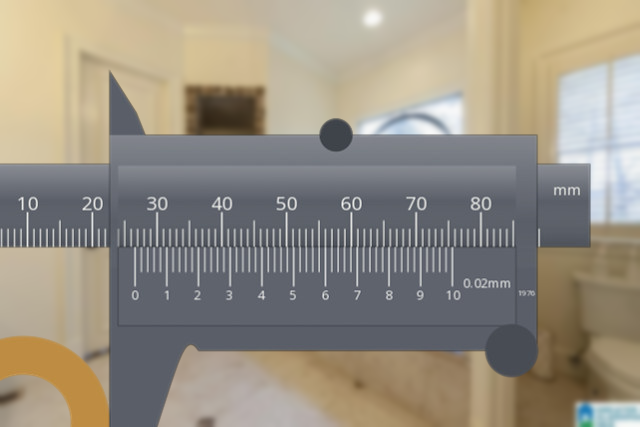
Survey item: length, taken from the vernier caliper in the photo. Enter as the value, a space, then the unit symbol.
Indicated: 26.6 mm
